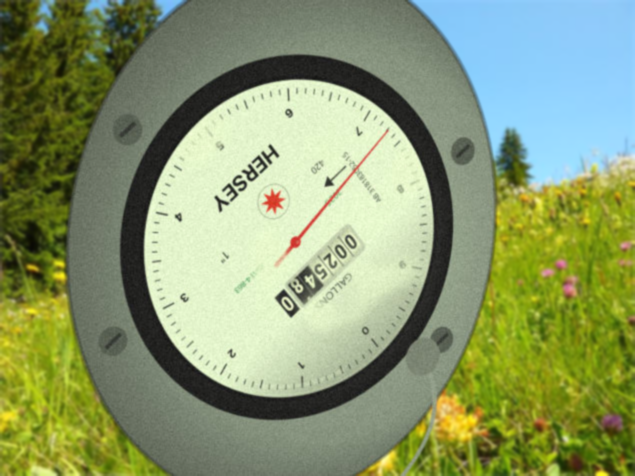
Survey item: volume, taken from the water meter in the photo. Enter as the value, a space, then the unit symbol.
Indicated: 25477.3 gal
